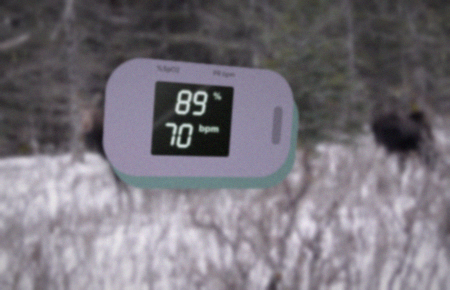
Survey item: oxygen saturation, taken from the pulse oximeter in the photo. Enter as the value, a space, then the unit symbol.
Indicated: 89 %
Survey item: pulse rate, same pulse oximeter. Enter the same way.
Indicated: 70 bpm
